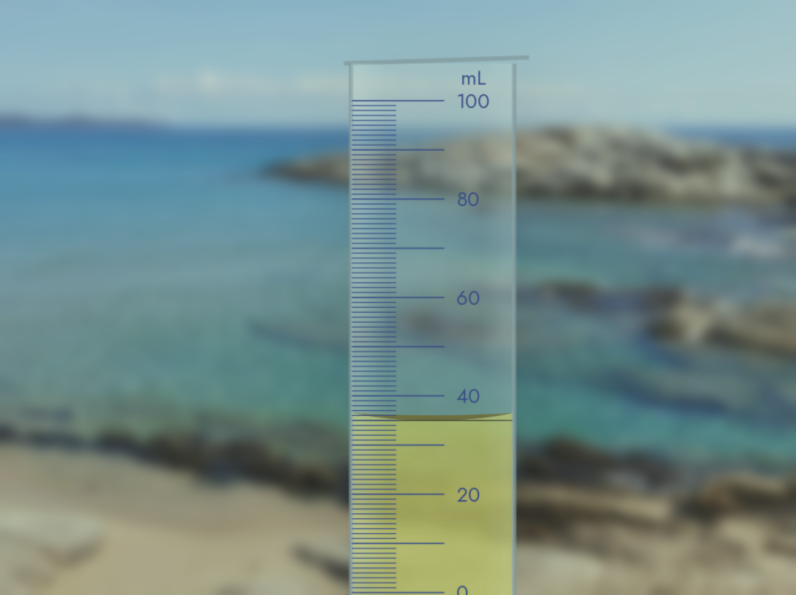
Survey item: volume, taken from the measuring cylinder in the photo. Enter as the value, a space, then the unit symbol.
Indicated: 35 mL
